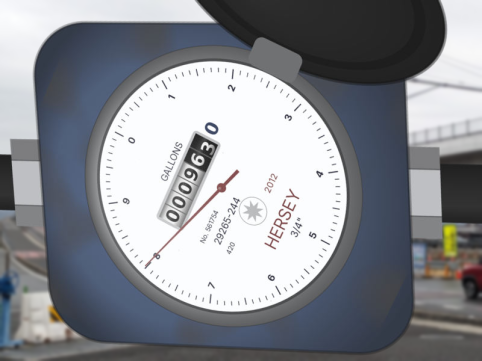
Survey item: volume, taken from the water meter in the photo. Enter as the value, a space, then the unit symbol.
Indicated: 9628.0 gal
